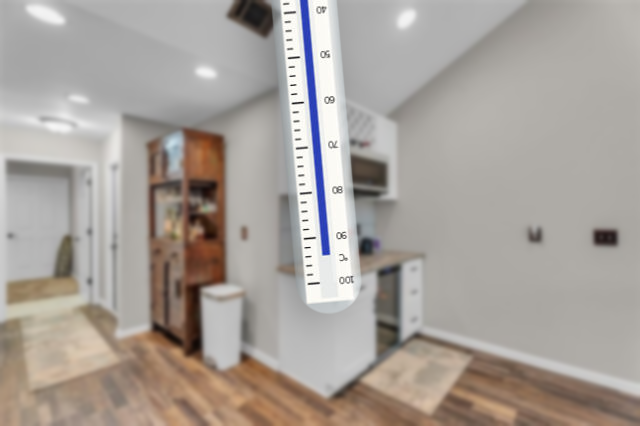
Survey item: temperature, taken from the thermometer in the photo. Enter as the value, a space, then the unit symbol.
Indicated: 94 °C
